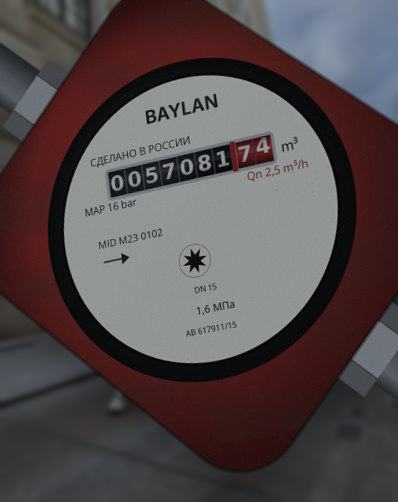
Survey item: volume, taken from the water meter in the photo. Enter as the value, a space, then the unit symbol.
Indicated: 57081.74 m³
